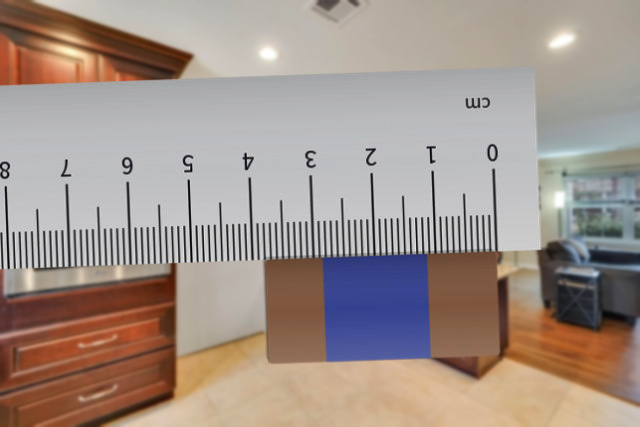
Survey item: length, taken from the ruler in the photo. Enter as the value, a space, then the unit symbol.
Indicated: 3.8 cm
